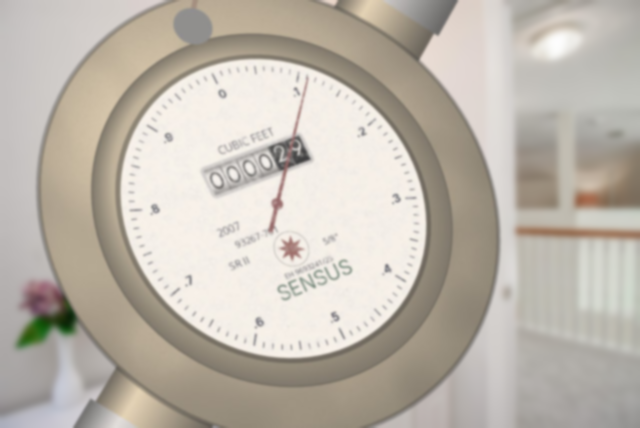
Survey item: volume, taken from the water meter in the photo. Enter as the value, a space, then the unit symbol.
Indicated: 29.11 ft³
